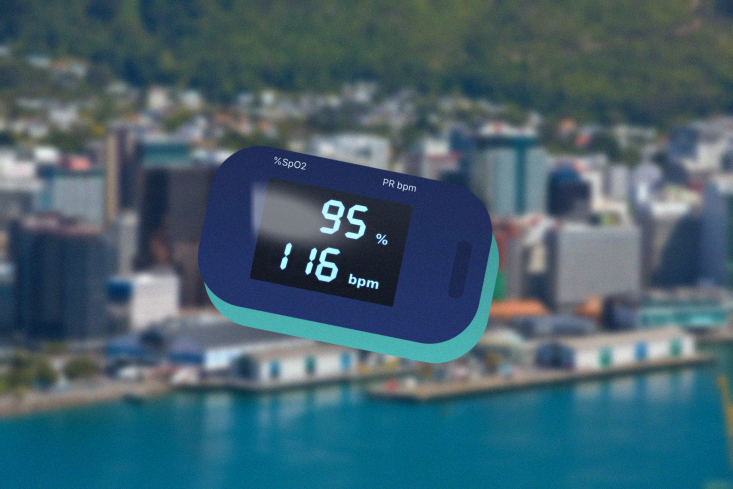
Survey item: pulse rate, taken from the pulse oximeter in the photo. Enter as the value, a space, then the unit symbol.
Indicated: 116 bpm
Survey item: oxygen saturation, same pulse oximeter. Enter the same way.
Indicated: 95 %
